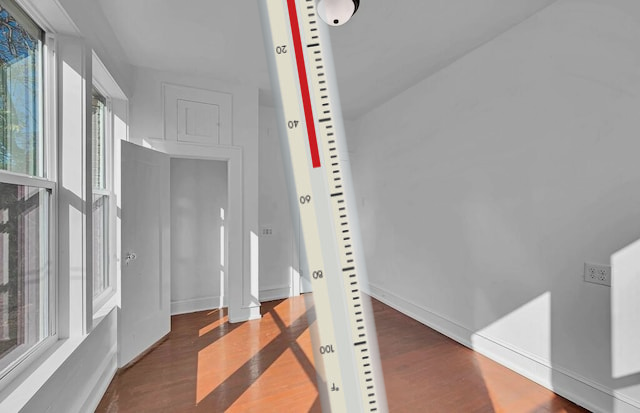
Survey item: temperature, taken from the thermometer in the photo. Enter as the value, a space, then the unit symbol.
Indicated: 52 °F
